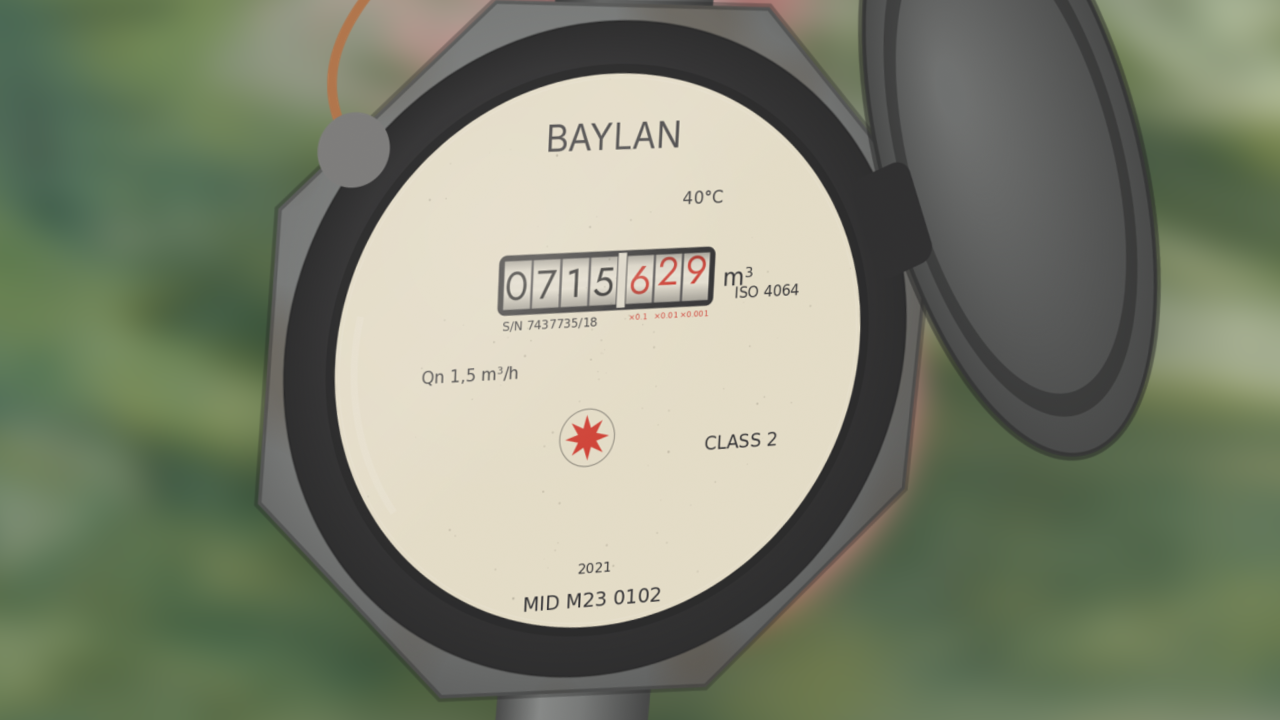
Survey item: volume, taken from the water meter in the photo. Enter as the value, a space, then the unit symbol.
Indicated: 715.629 m³
